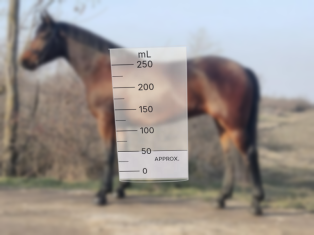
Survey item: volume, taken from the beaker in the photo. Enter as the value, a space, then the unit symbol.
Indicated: 50 mL
